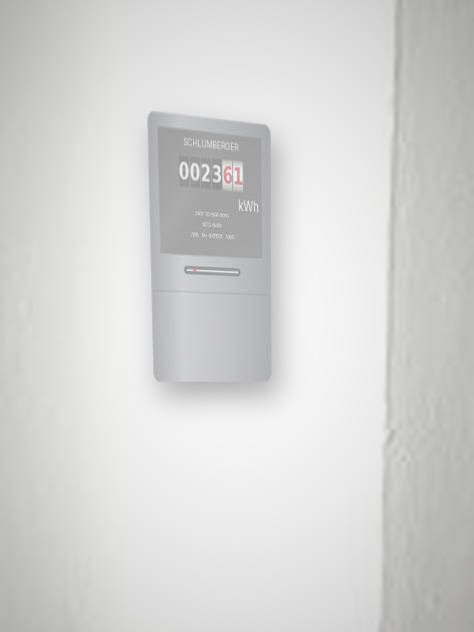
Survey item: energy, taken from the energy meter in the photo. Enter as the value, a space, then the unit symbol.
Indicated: 23.61 kWh
